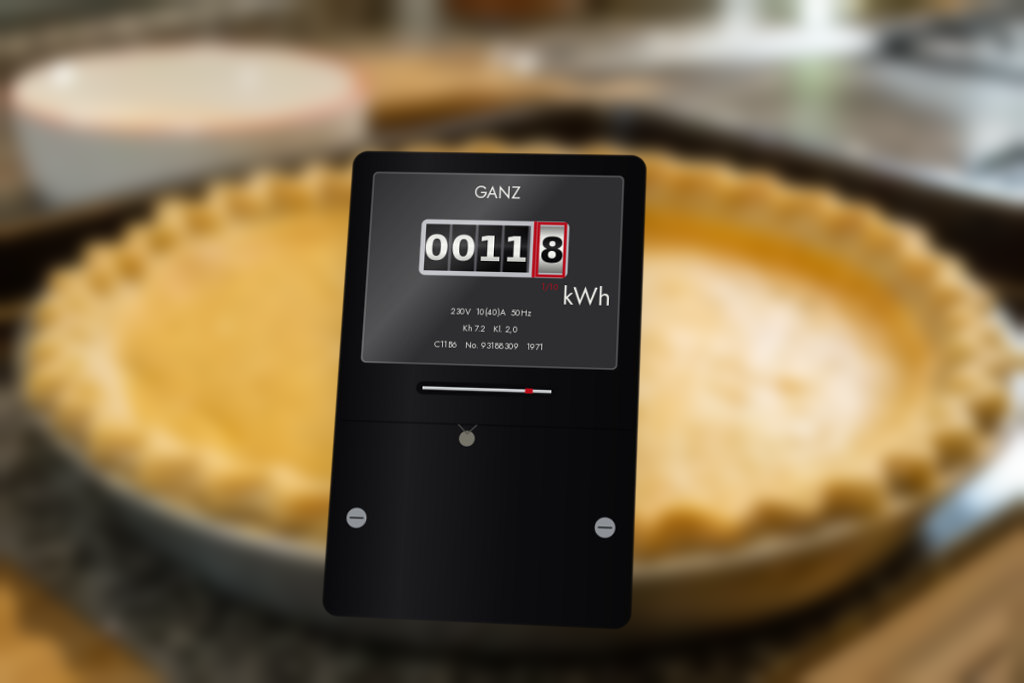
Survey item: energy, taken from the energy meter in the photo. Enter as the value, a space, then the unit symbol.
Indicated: 11.8 kWh
